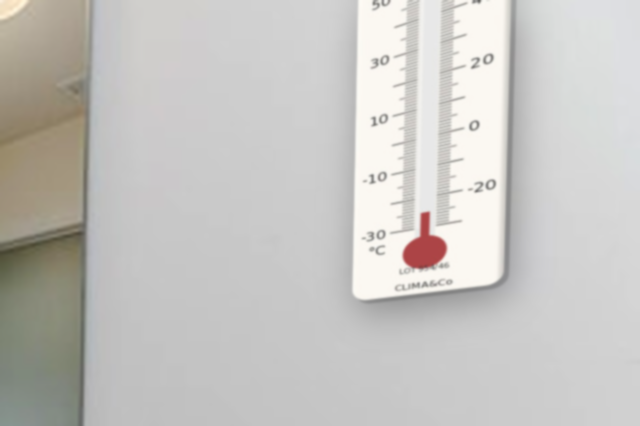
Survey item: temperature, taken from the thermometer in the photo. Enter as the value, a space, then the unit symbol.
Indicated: -25 °C
